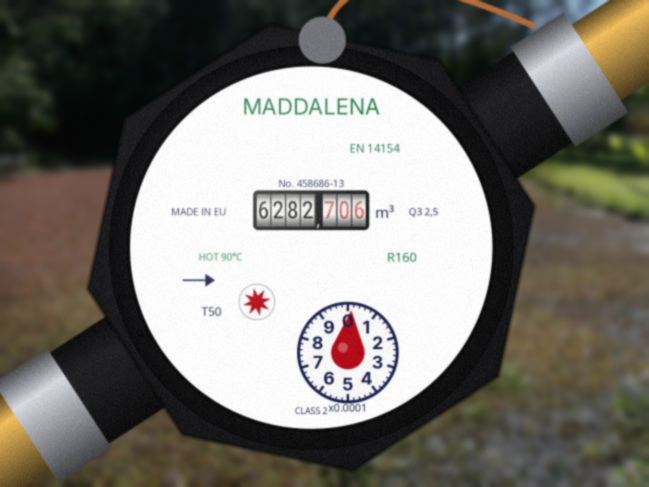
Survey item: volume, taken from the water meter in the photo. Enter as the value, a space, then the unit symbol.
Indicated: 6282.7060 m³
